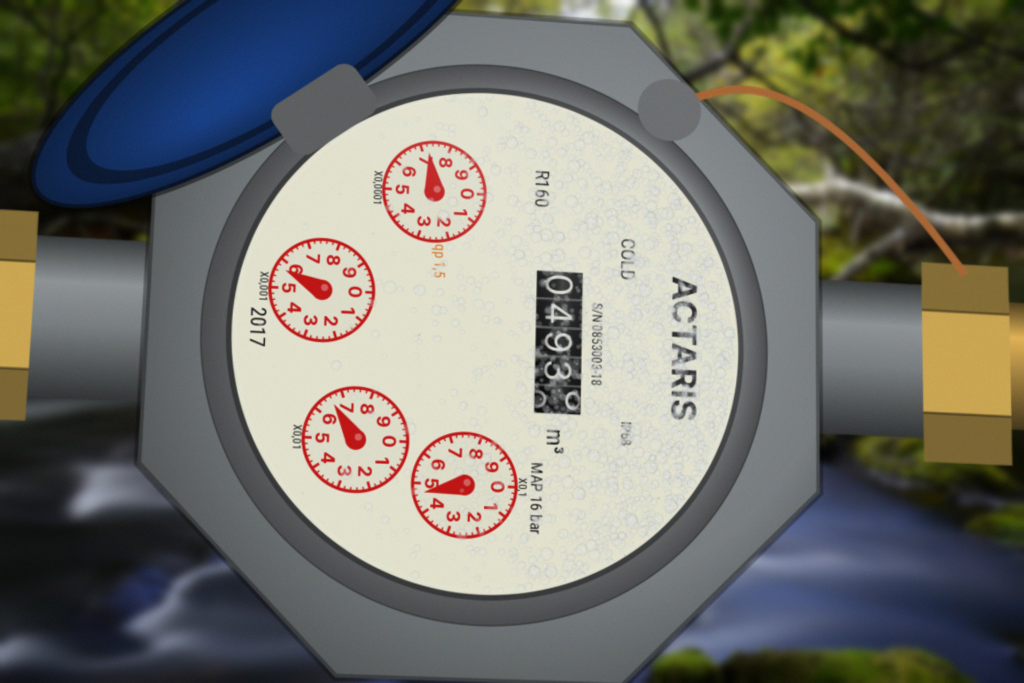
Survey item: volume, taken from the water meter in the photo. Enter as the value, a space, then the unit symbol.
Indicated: 4938.4657 m³
